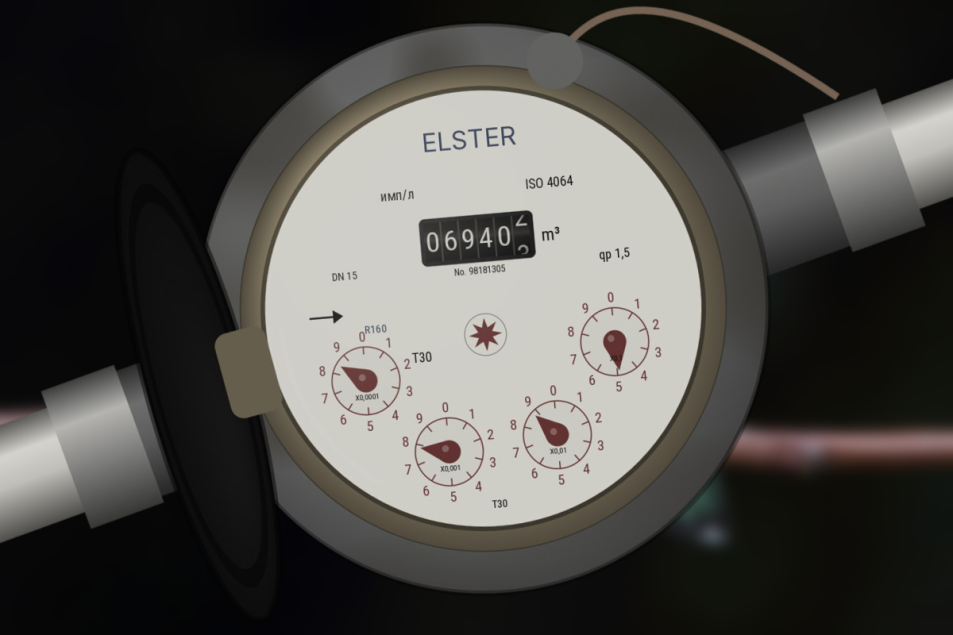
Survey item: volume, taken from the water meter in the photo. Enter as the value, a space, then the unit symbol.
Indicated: 69402.4878 m³
